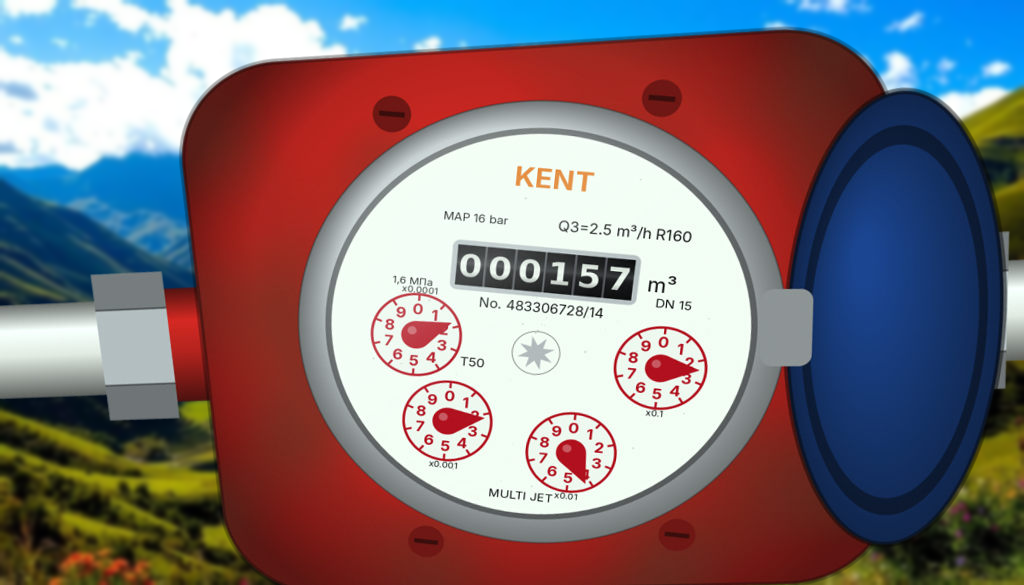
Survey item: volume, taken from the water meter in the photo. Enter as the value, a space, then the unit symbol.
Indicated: 157.2421 m³
